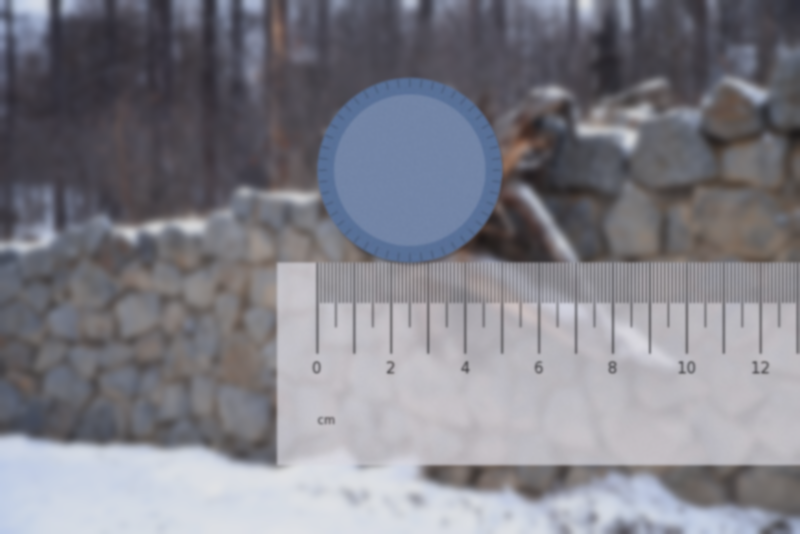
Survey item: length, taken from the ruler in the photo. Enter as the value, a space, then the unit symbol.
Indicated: 5 cm
